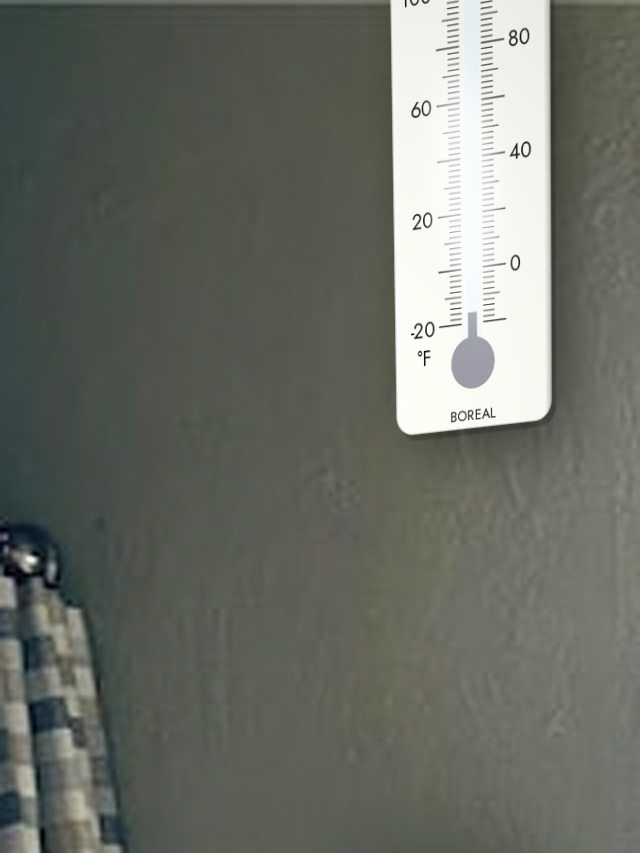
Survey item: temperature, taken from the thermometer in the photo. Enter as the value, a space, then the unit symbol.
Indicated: -16 °F
